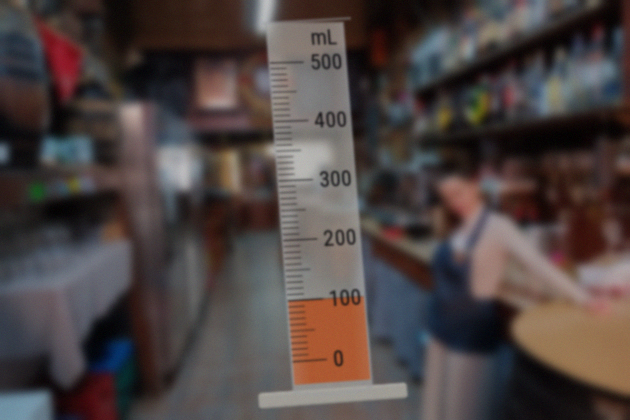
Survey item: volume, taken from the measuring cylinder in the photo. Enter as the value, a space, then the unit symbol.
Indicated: 100 mL
